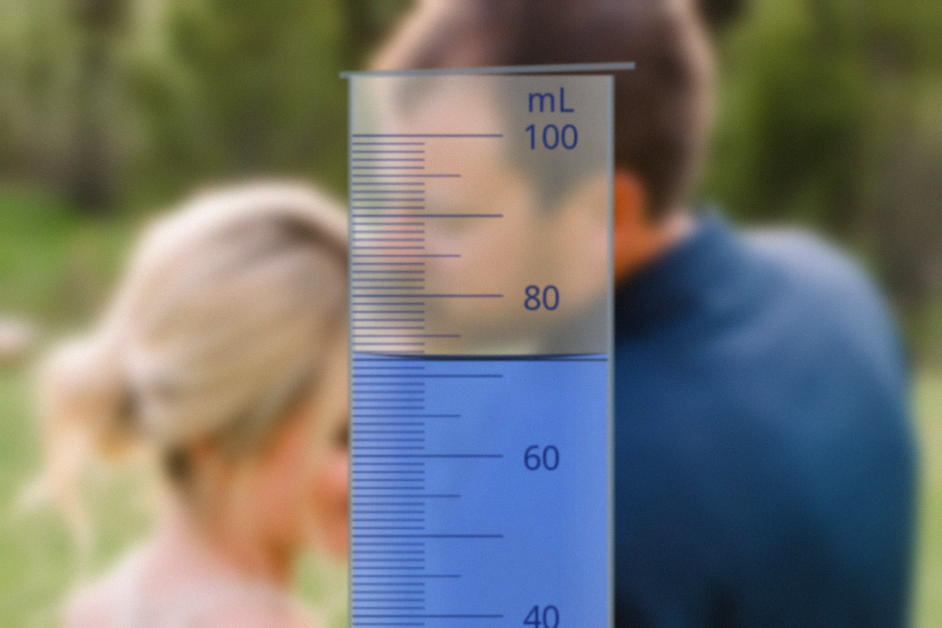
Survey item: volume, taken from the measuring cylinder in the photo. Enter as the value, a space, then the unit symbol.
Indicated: 72 mL
